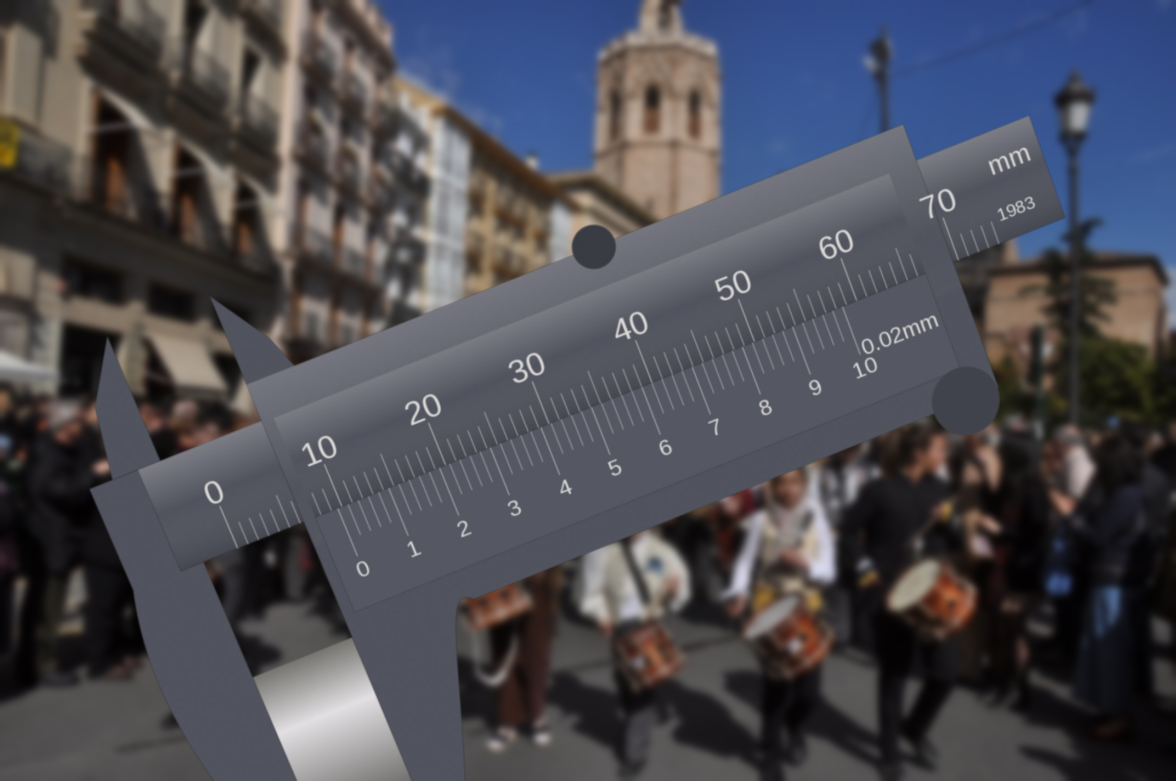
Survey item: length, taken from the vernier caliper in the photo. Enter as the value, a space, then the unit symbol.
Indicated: 9.6 mm
